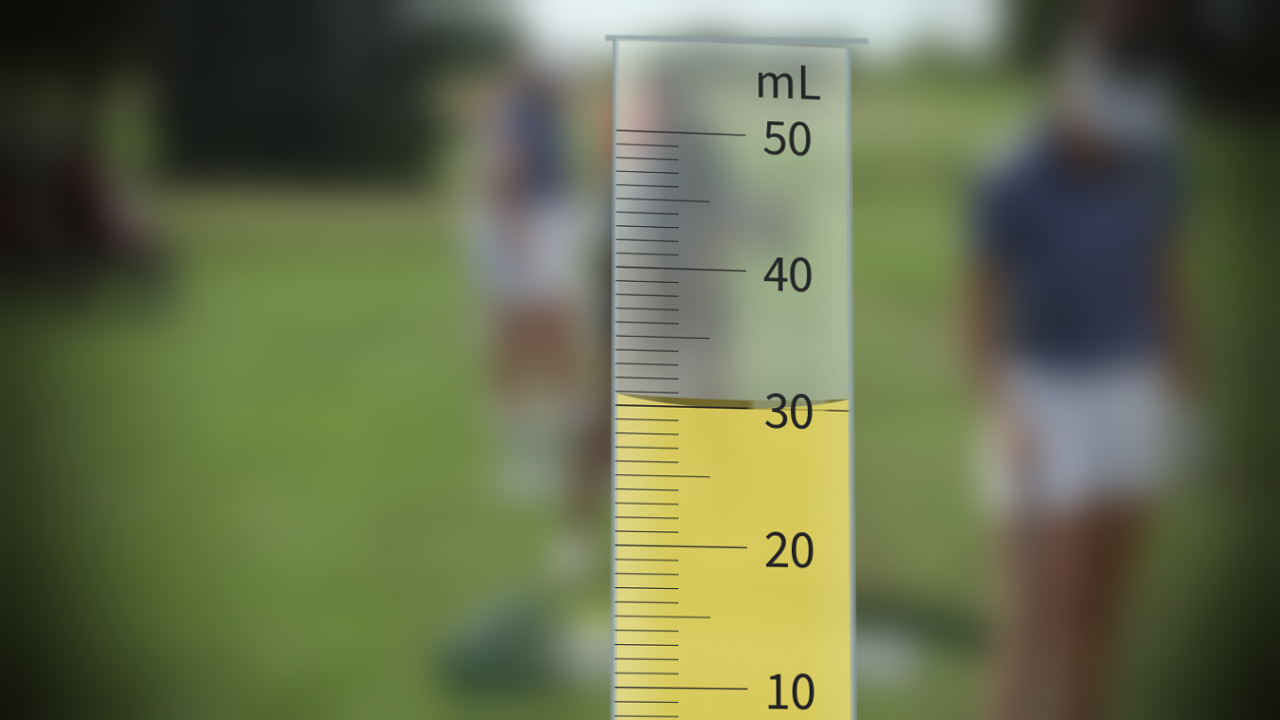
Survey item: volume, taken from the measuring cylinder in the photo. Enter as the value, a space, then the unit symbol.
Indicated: 30 mL
